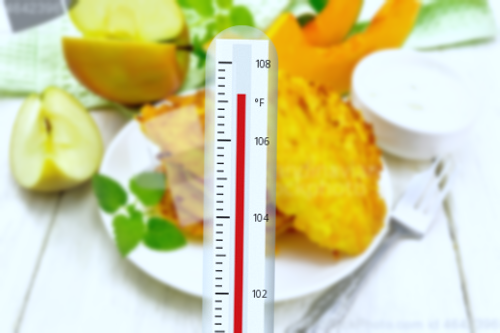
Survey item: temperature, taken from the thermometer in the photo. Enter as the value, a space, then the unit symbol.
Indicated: 107.2 °F
